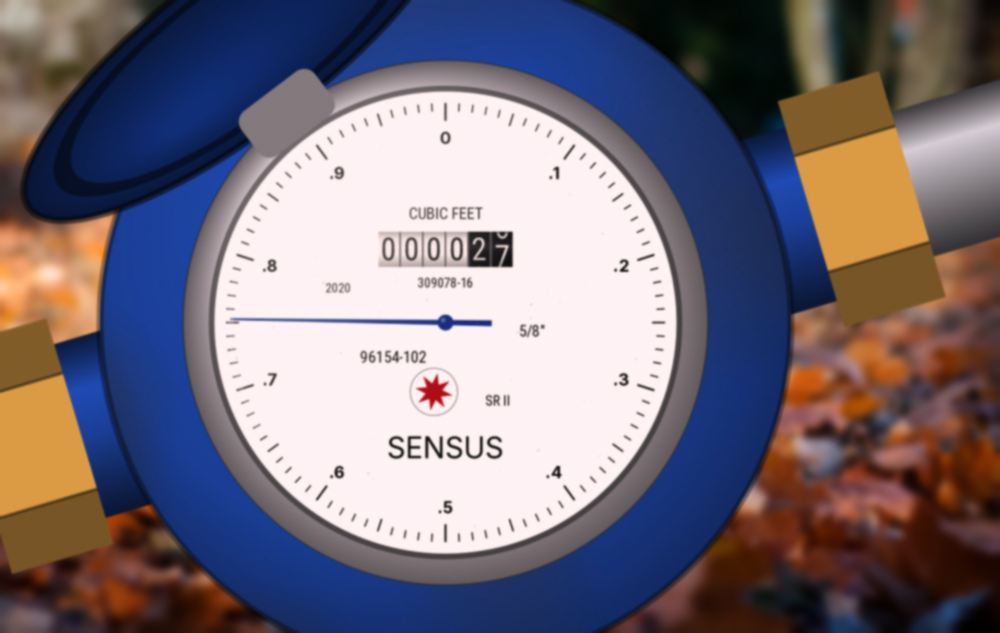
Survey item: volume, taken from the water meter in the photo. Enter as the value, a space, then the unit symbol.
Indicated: 26.75 ft³
